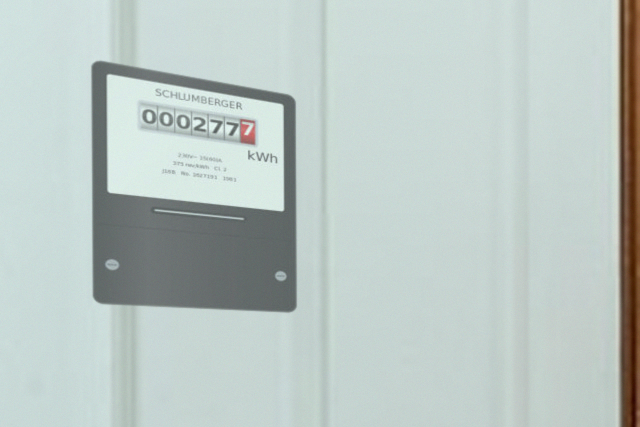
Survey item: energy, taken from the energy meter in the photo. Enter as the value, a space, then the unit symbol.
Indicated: 277.7 kWh
